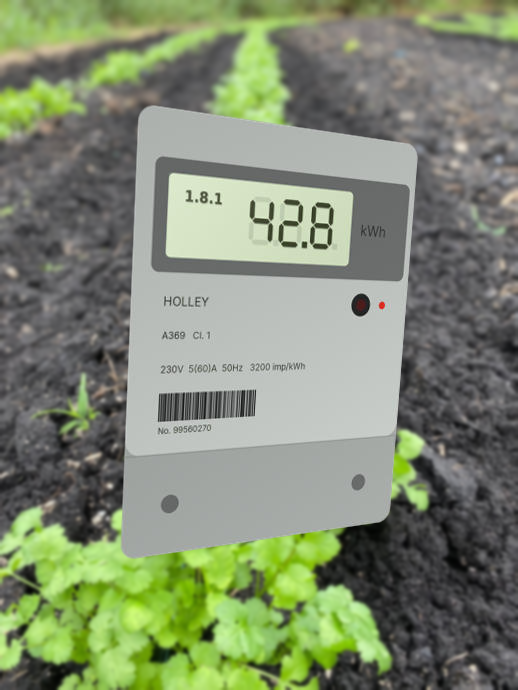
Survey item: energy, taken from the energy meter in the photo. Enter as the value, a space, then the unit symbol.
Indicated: 42.8 kWh
